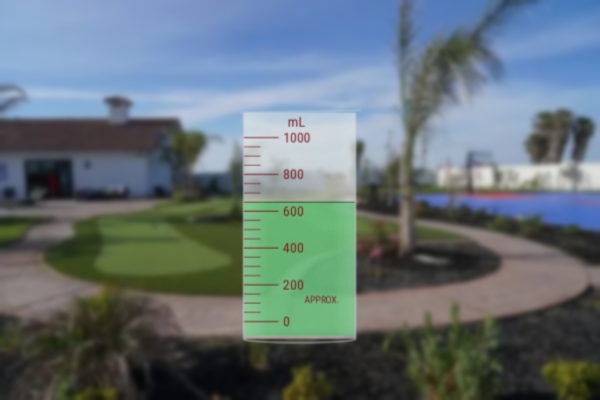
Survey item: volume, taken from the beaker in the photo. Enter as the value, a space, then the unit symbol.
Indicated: 650 mL
